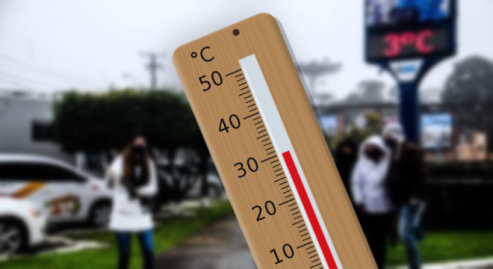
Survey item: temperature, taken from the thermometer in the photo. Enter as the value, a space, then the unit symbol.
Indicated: 30 °C
